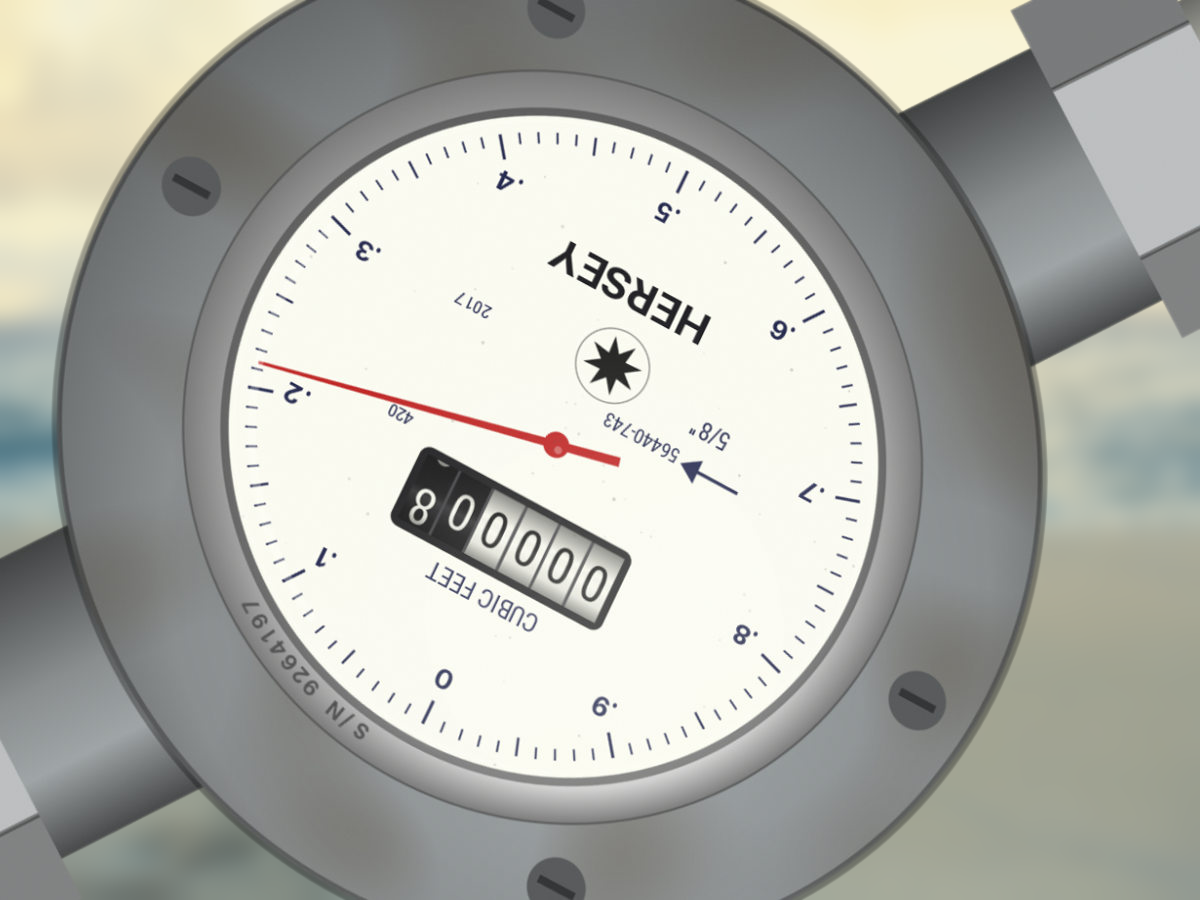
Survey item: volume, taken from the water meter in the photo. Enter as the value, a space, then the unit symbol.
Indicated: 8.21 ft³
